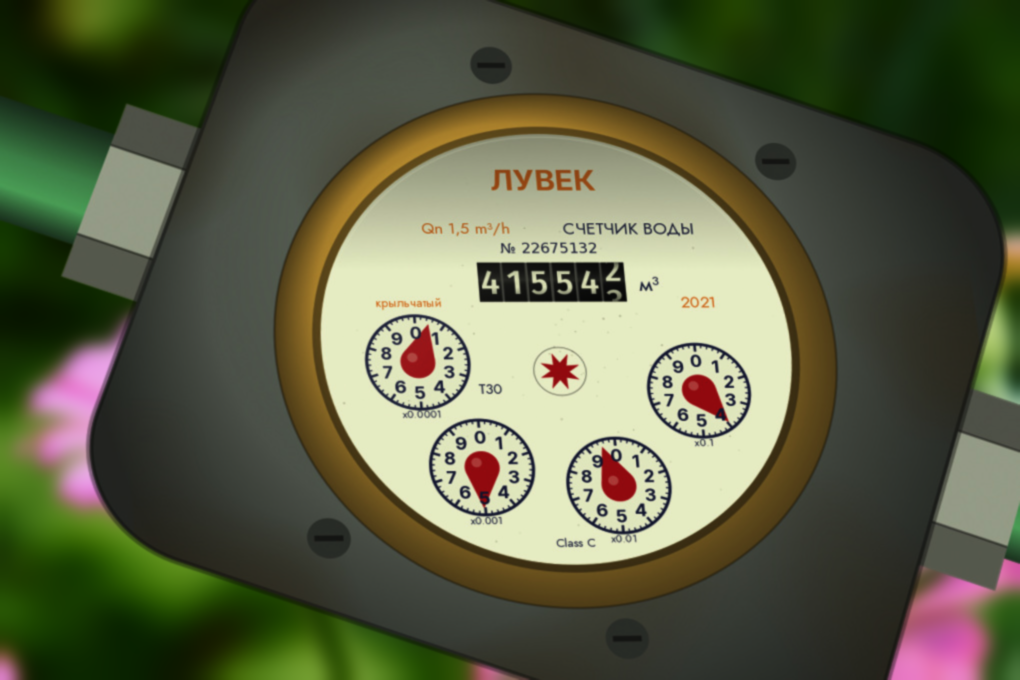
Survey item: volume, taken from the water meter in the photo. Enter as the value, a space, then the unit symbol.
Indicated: 415542.3950 m³
